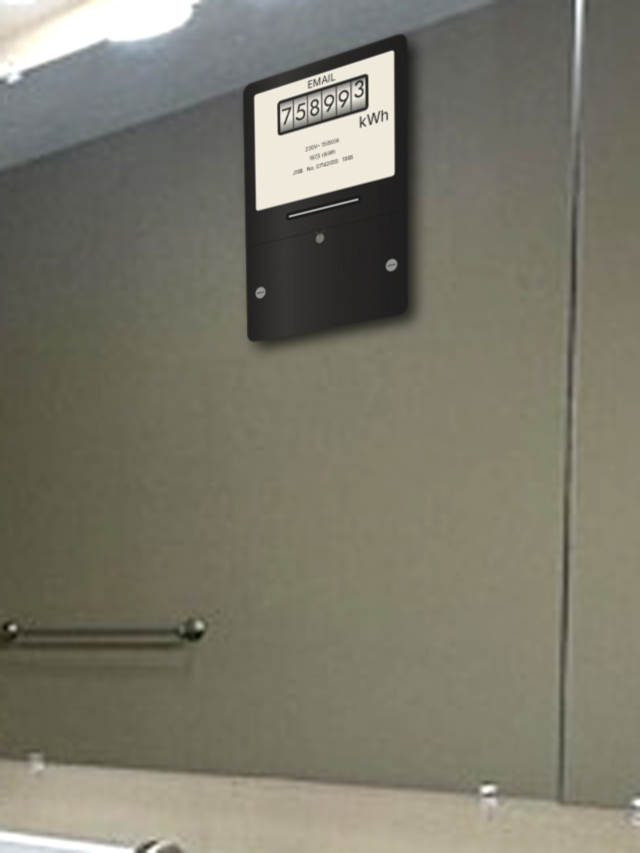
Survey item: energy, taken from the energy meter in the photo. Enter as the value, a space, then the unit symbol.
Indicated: 758993 kWh
